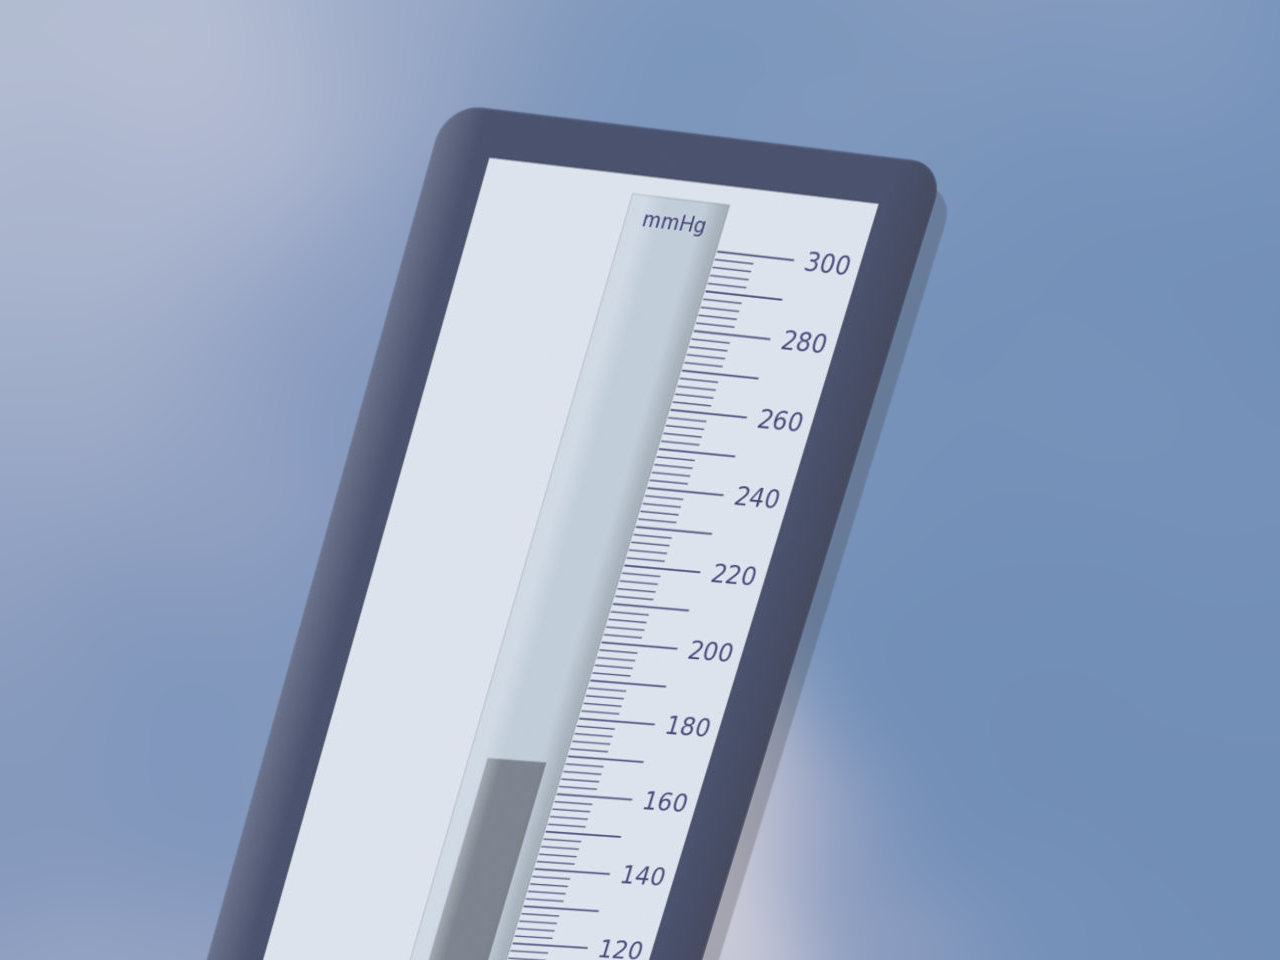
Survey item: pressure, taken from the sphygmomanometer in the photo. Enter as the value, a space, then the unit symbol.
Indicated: 168 mmHg
